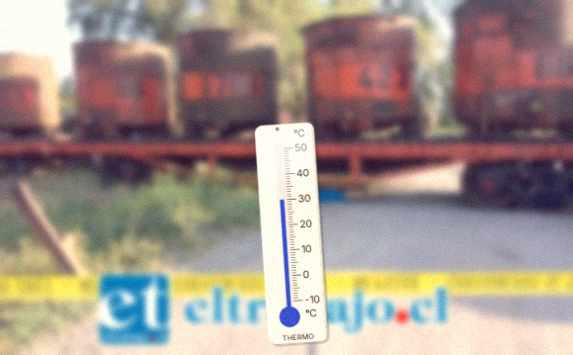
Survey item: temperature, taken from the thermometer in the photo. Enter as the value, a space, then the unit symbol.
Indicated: 30 °C
